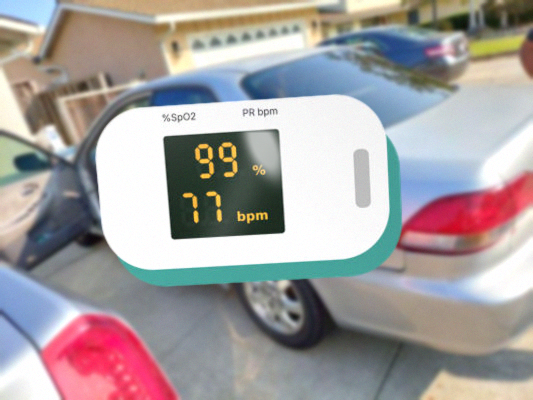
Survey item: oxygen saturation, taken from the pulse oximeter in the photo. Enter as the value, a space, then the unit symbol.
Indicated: 99 %
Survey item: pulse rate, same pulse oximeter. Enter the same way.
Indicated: 77 bpm
